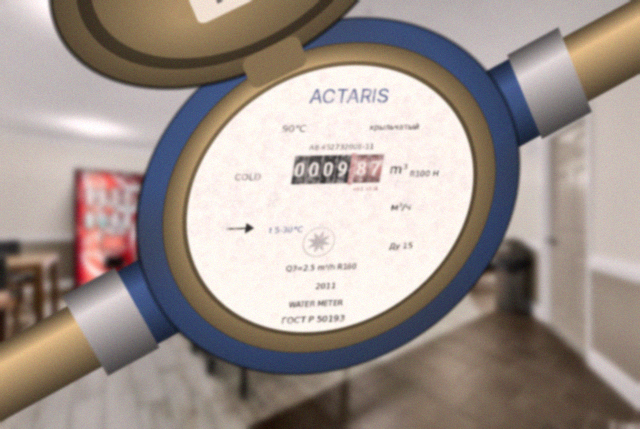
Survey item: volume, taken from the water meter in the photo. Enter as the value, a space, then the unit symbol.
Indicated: 9.87 m³
